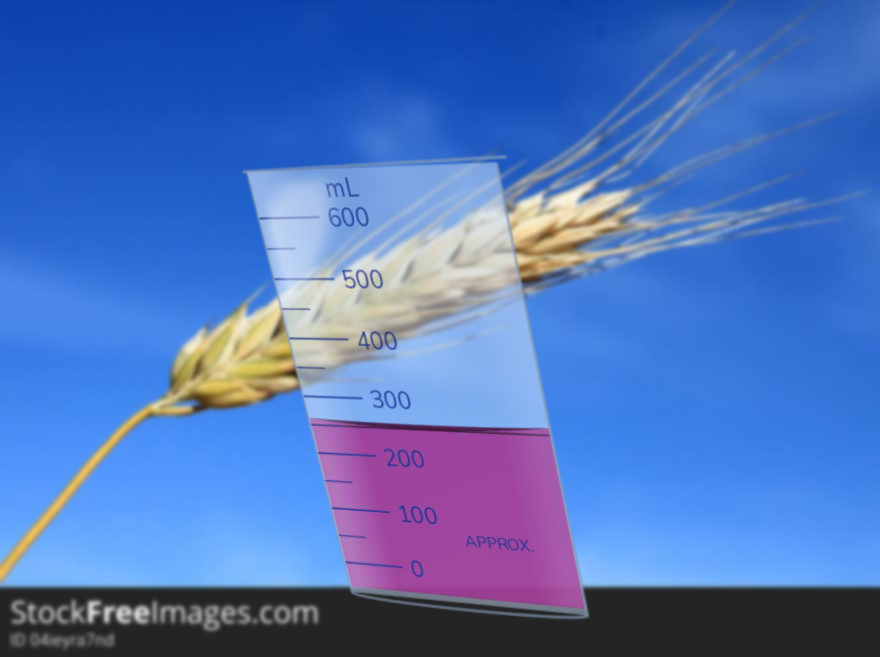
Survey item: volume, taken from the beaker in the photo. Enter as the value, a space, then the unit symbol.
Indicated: 250 mL
